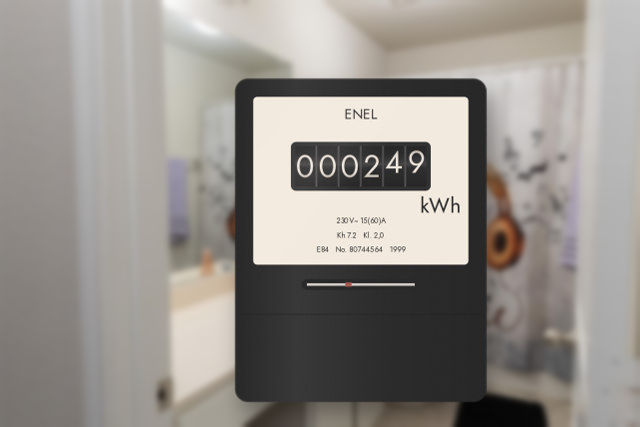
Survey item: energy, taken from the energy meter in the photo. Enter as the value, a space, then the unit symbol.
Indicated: 249 kWh
